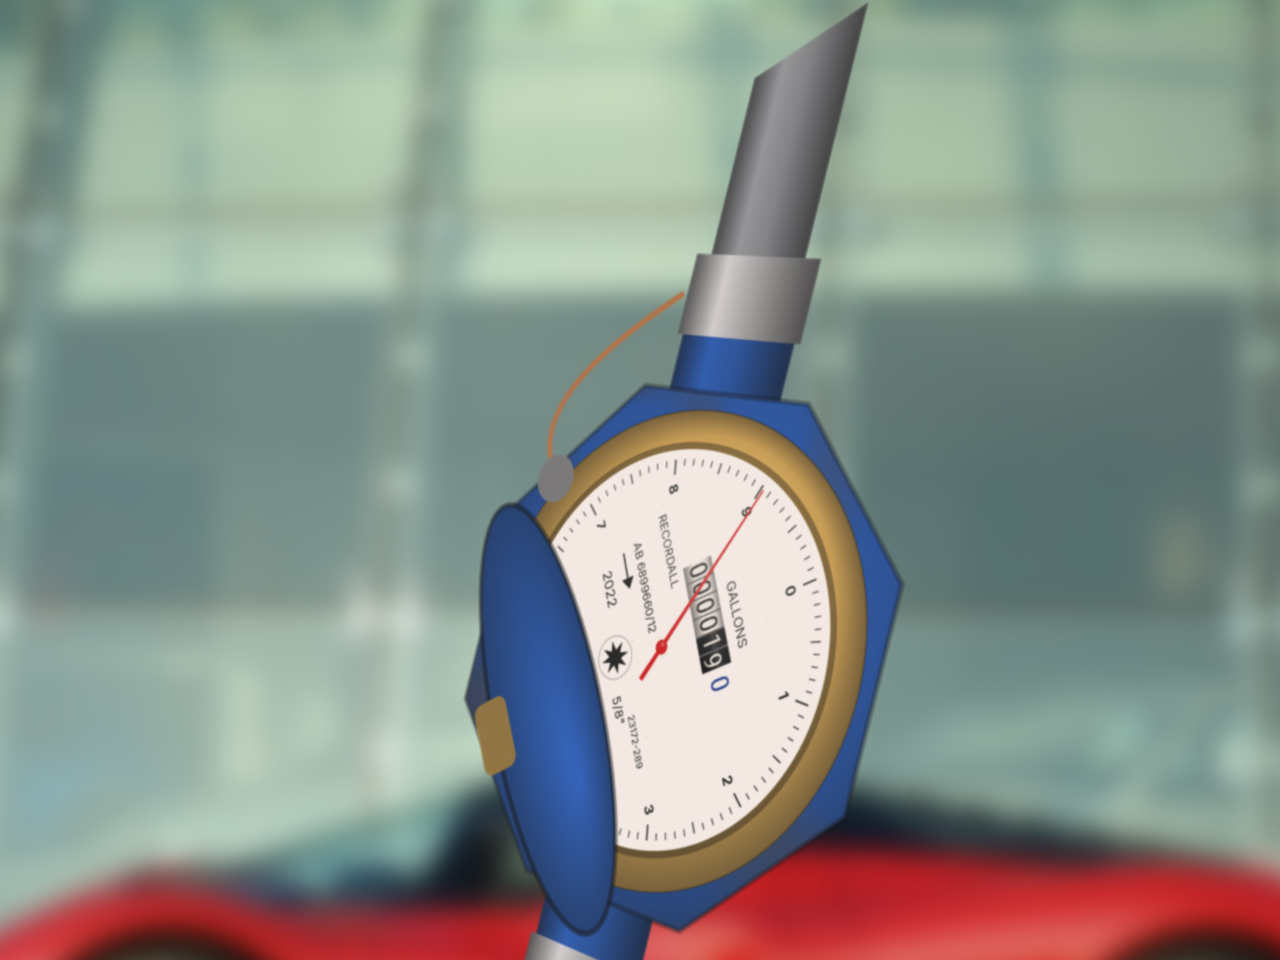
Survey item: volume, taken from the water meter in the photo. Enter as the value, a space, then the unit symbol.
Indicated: 189.0 gal
